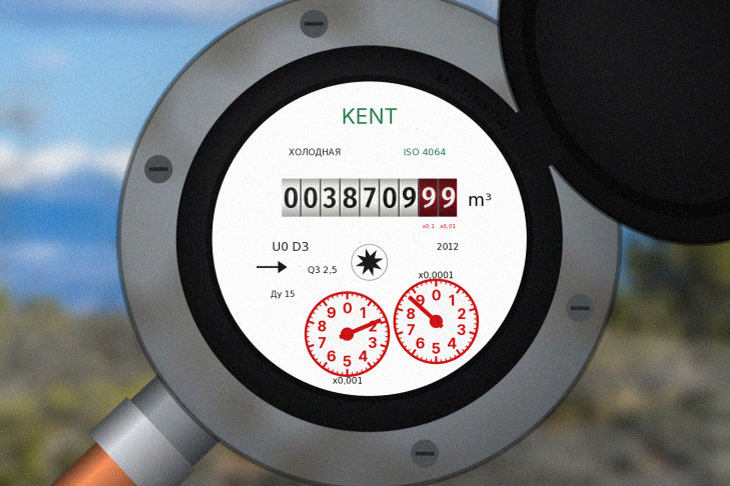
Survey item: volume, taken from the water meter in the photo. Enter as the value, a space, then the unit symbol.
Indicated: 38709.9918 m³
